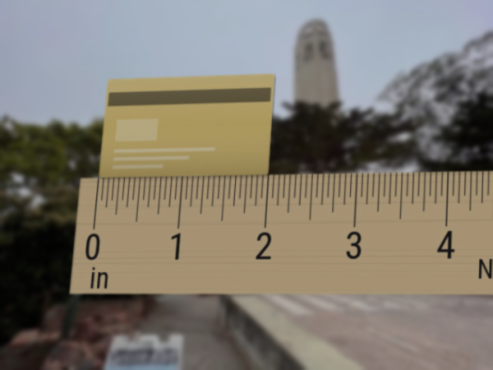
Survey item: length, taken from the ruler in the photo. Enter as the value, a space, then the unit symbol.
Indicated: 2 in
